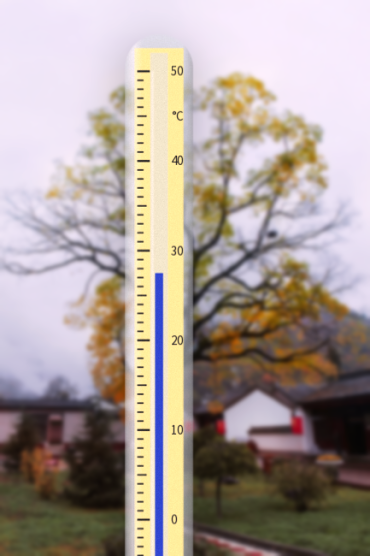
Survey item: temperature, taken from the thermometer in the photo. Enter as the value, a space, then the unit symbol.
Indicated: 27.5 °C
